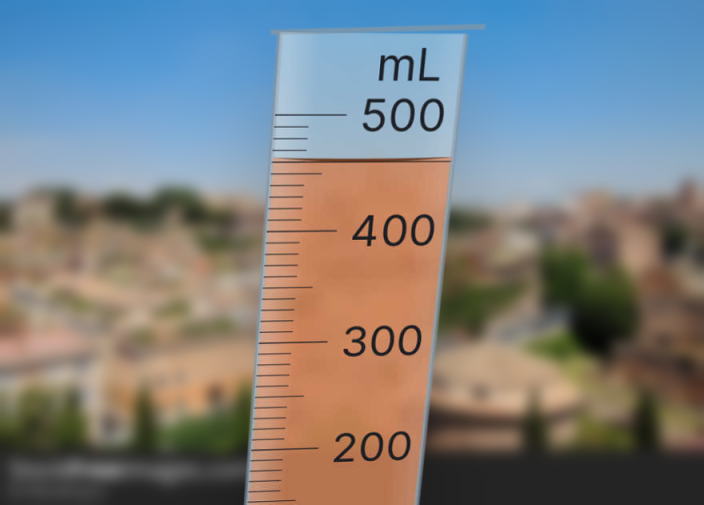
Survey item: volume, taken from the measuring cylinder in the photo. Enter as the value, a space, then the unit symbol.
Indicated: 460 mL
